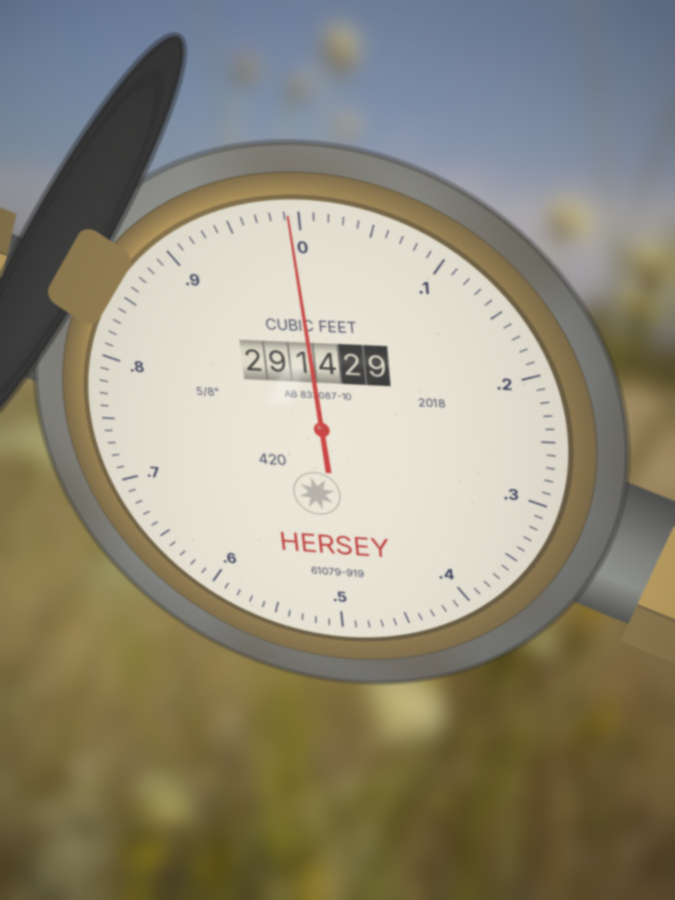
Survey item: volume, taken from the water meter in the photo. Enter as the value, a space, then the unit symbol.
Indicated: 291428.99 ft³
